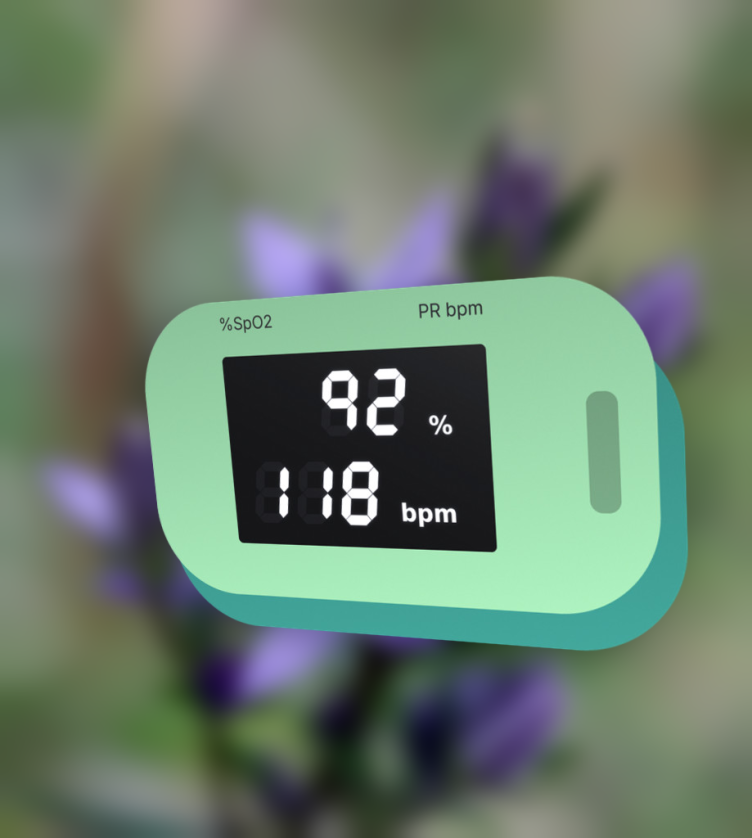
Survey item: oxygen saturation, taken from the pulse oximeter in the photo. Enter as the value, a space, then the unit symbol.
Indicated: 92 %
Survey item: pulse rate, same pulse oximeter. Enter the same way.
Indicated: 118 bpm
